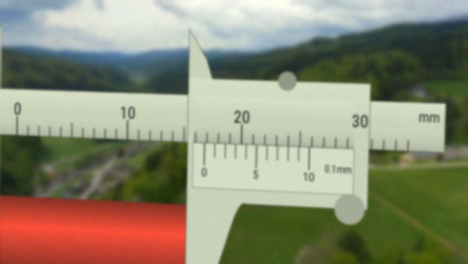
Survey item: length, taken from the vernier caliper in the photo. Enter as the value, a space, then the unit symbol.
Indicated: 16.8 mm
